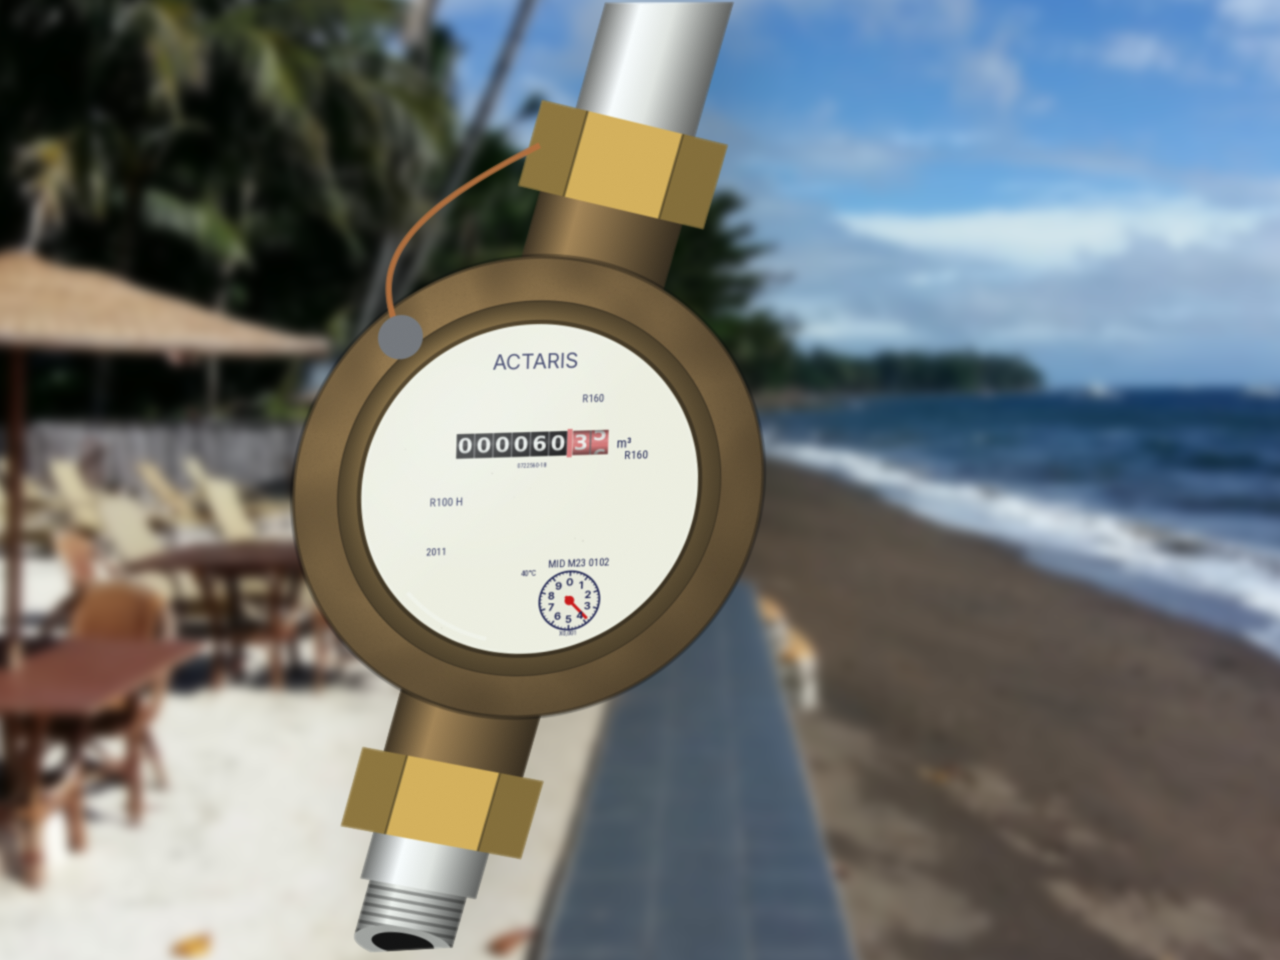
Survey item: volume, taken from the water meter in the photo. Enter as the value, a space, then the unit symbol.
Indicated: 60.353 m³
